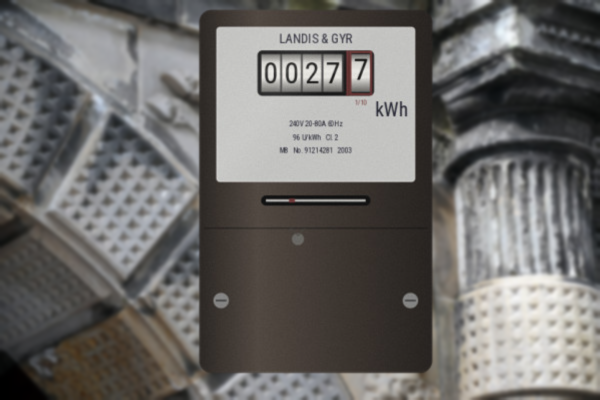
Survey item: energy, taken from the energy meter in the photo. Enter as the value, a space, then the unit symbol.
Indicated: 27.7 kWh
